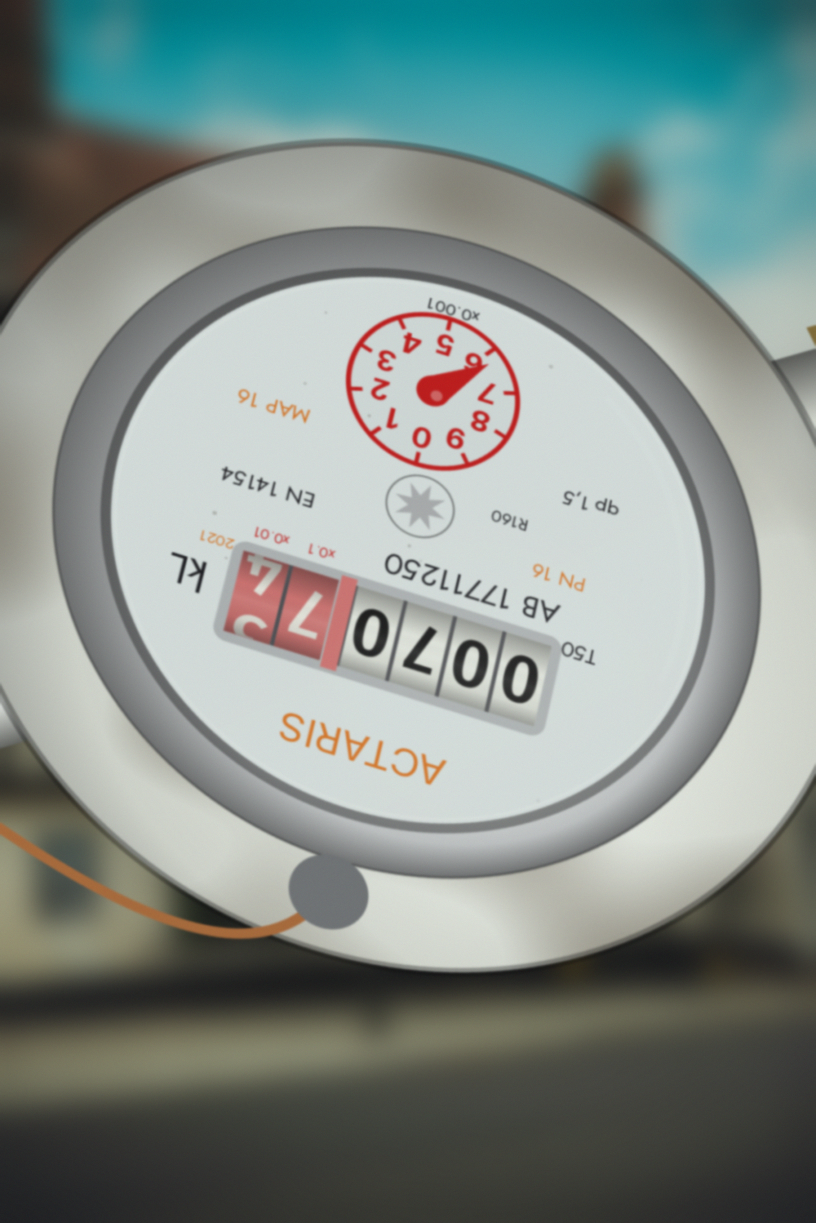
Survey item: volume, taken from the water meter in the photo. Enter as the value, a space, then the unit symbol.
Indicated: 70.736 kL
